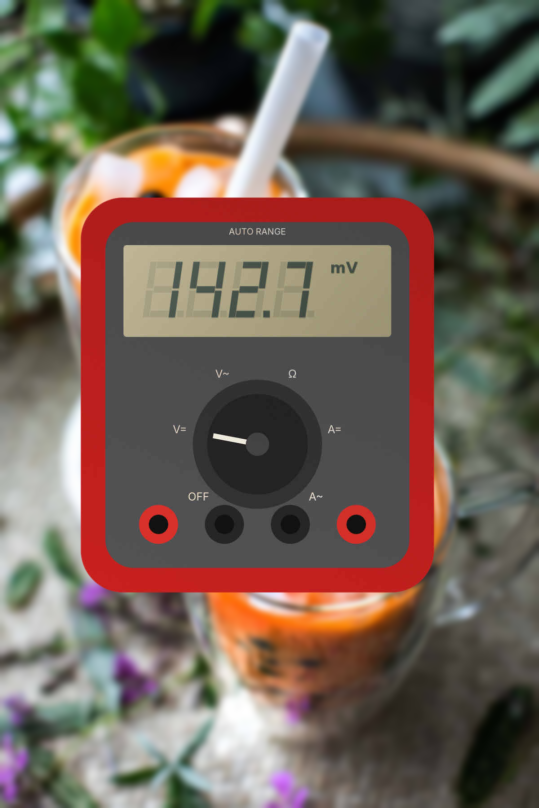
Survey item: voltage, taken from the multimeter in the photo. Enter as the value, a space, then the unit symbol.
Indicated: 142.7 mV
